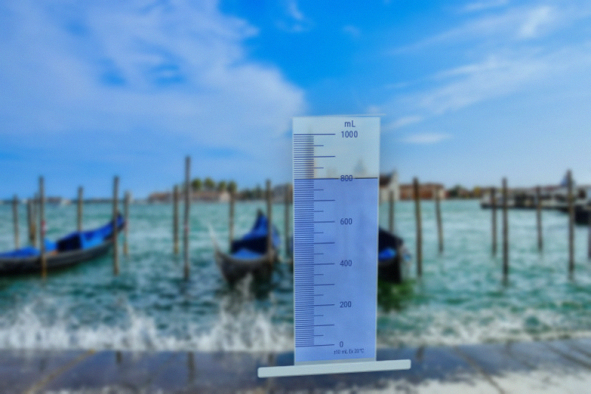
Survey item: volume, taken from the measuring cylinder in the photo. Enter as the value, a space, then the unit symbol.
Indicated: 800 mL
